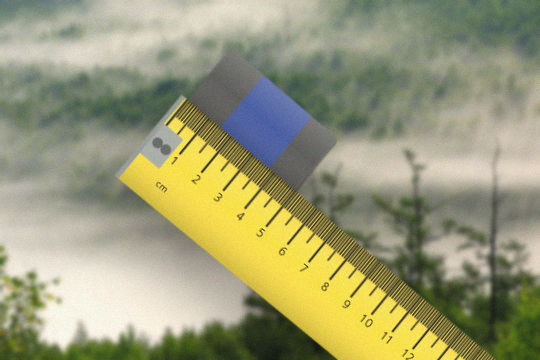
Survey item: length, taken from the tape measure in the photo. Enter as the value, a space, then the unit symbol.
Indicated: 5 cm
